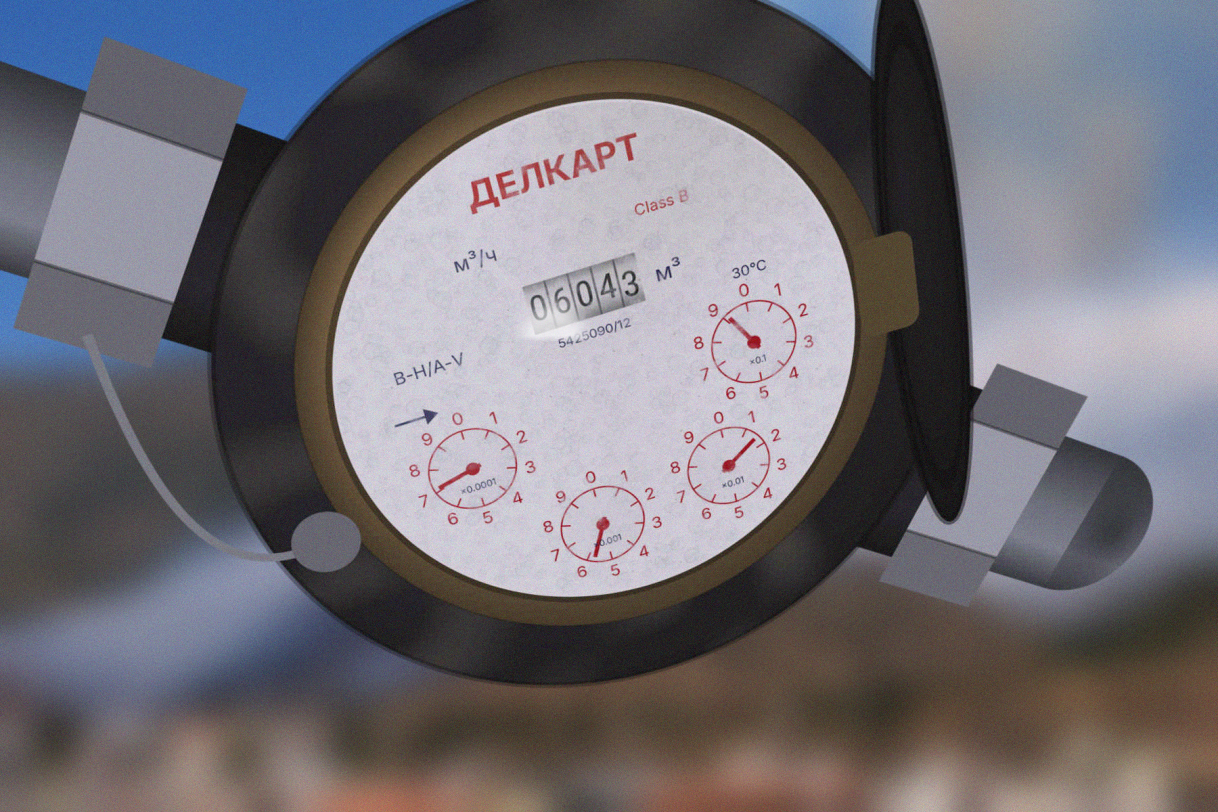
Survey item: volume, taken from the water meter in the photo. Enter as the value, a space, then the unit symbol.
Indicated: 6042.9157 m³
